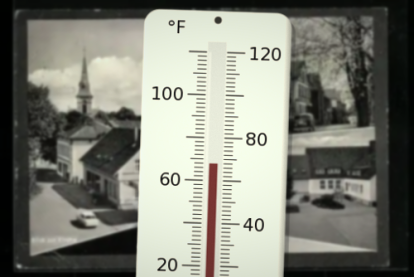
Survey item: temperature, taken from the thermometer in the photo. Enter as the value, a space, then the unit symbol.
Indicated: 68 °F
